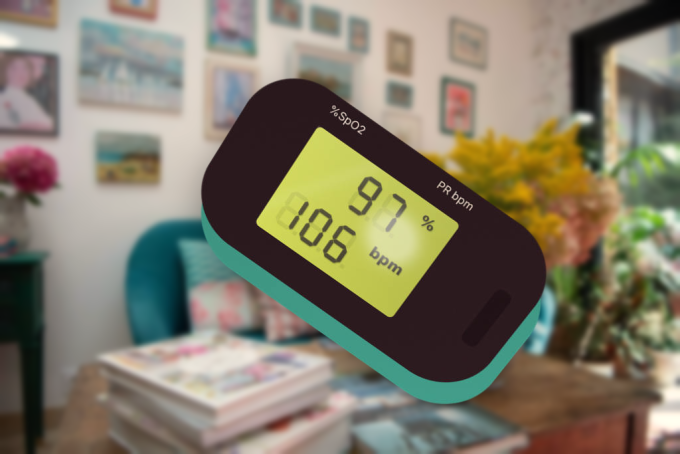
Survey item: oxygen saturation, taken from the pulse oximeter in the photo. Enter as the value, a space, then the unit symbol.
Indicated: 97 %
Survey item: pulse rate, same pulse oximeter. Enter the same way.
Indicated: 106 bpm
